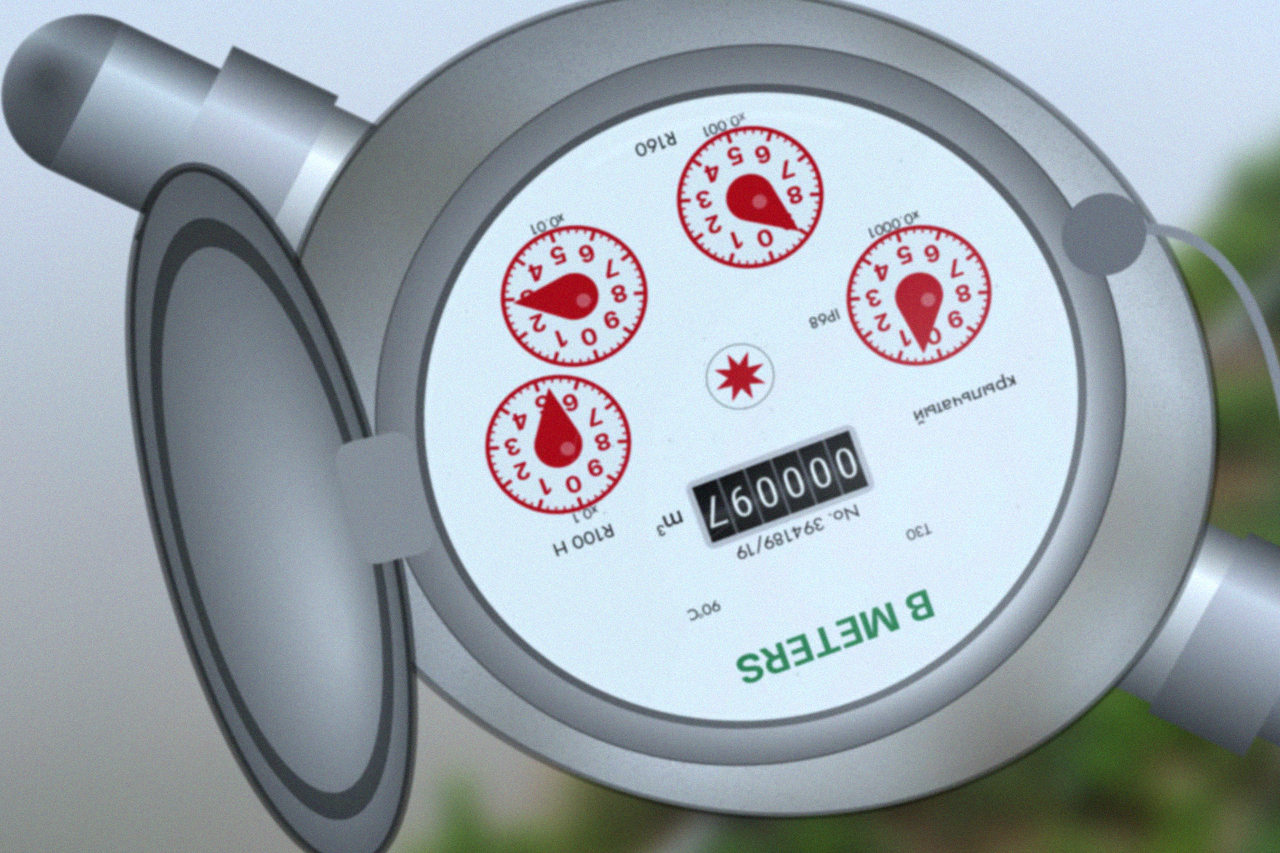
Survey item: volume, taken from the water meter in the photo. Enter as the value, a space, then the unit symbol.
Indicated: 97.5290 m³
